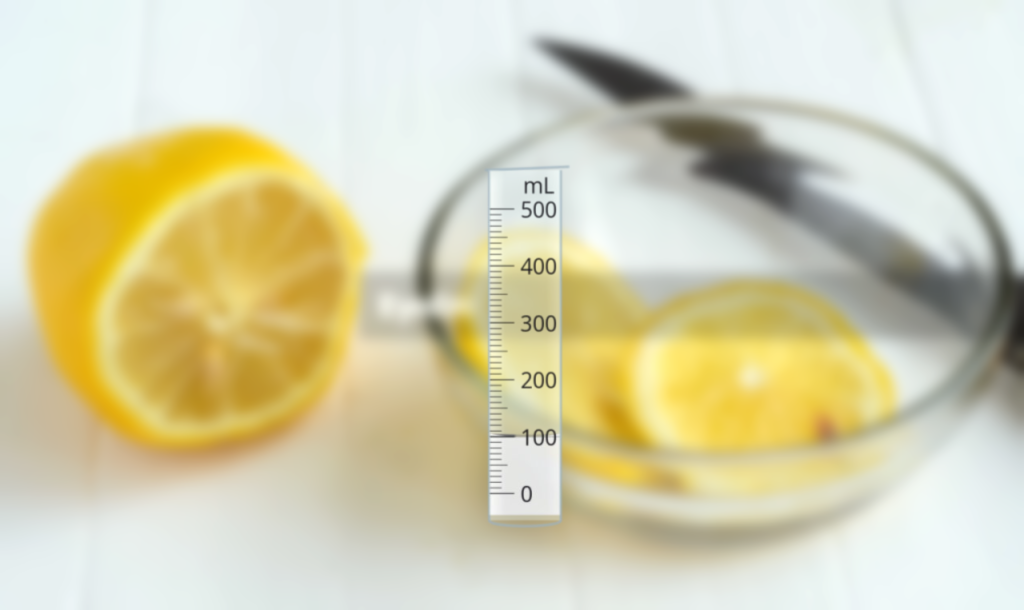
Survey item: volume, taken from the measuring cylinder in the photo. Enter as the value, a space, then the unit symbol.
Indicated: 100 mL
